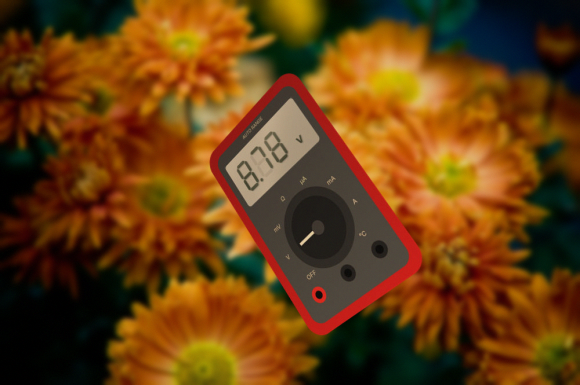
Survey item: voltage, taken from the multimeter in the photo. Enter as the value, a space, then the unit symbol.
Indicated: 8.78 V
